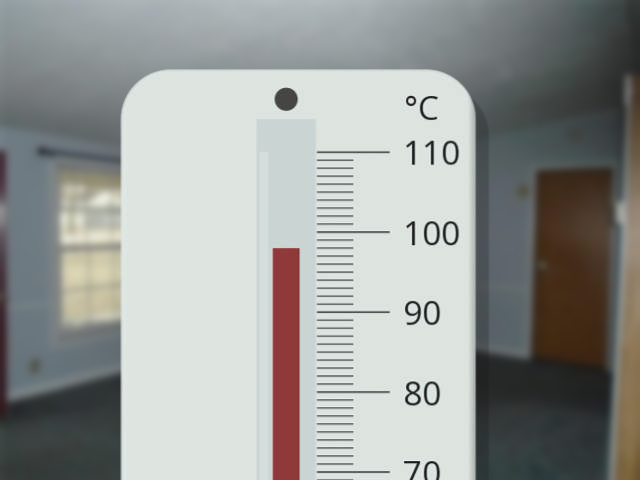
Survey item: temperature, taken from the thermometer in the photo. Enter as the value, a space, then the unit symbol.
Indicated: 98 °C
